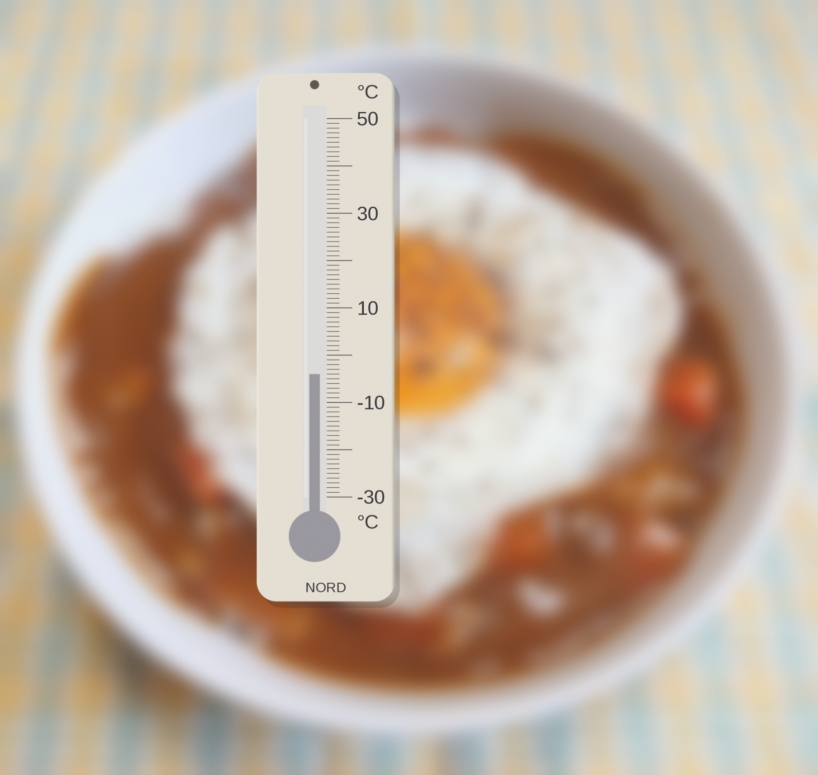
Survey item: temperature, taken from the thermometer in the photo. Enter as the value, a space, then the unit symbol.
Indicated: -4 °C
